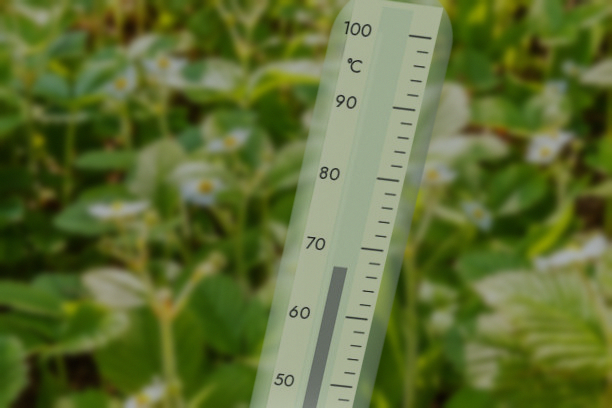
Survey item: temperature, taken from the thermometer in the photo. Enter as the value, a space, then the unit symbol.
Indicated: 67 °C
